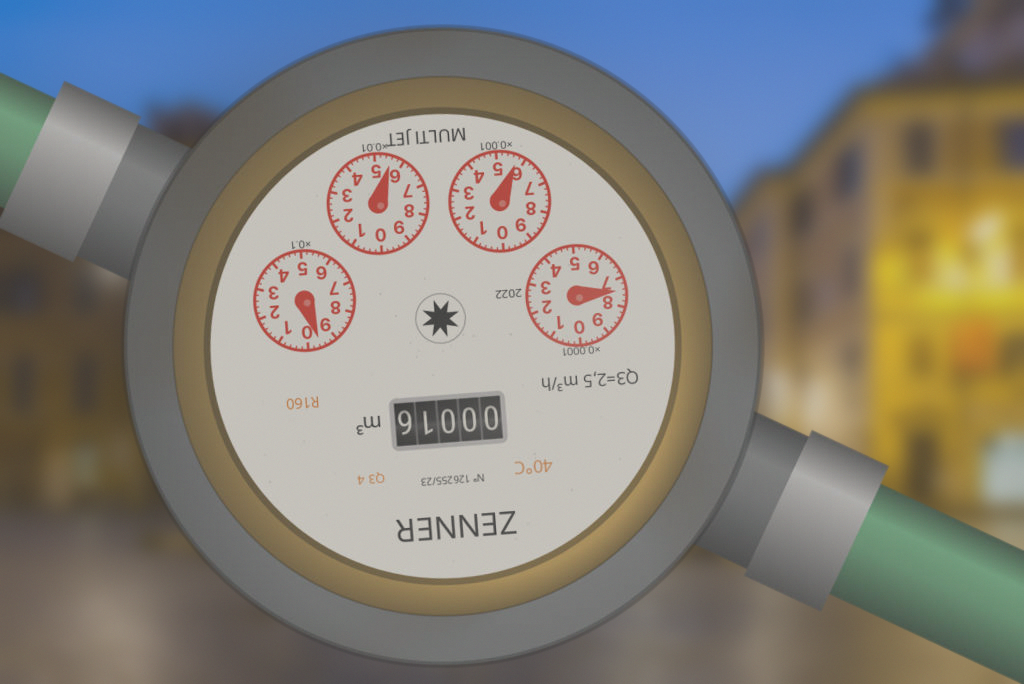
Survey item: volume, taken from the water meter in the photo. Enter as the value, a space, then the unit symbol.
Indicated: 15.9557 m³
